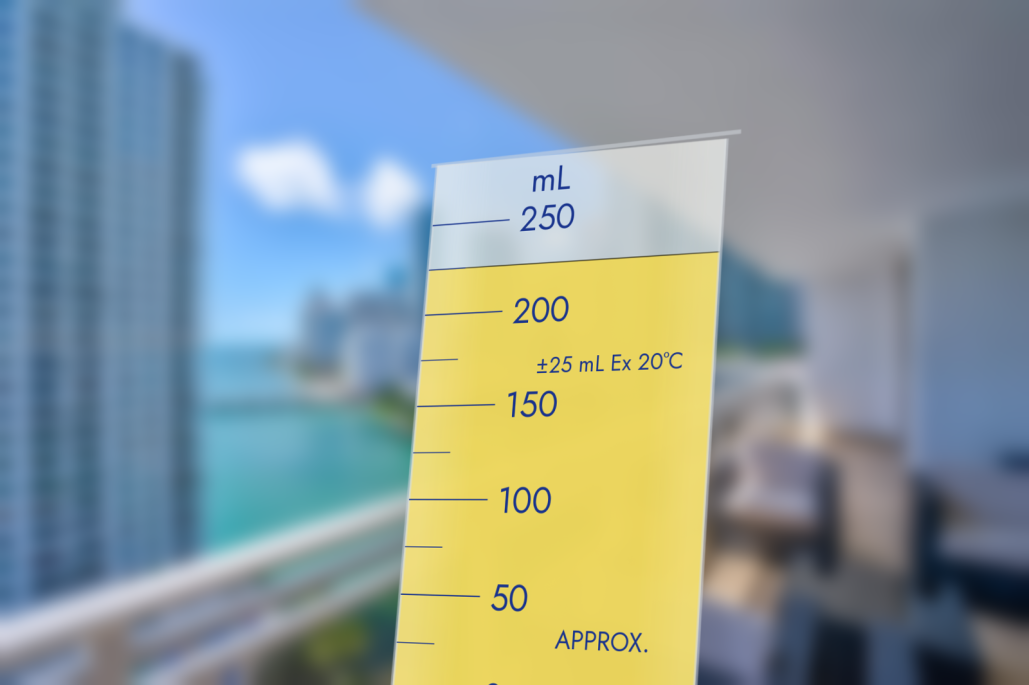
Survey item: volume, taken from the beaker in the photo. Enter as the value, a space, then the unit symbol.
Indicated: 225 mL
